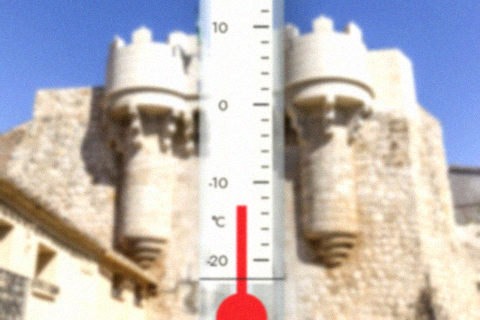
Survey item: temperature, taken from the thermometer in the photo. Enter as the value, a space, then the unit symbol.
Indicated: -13 °C
